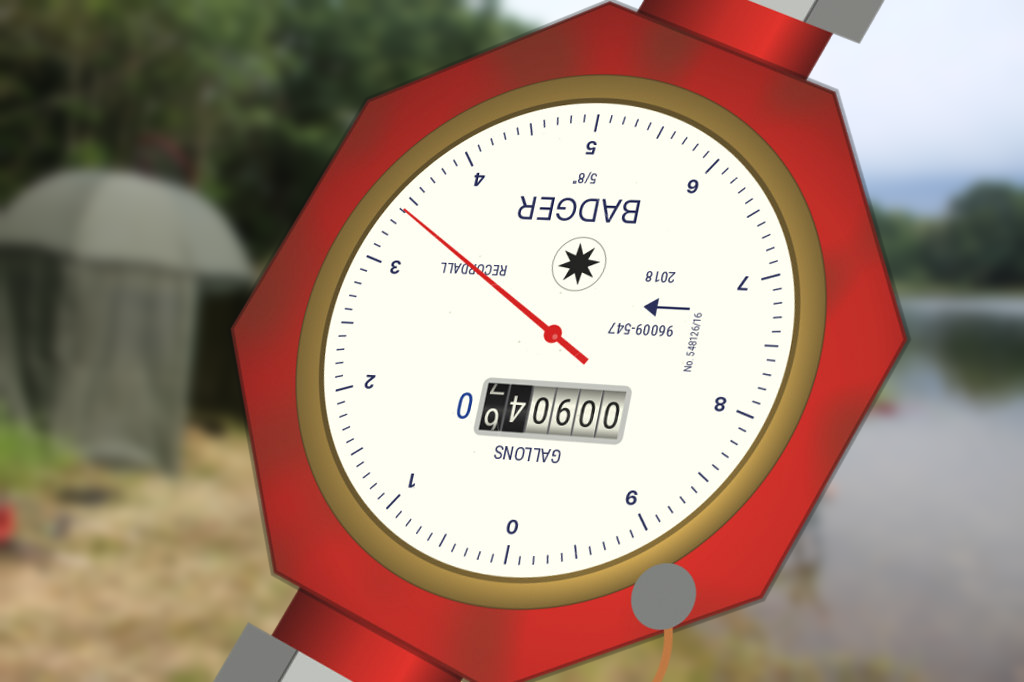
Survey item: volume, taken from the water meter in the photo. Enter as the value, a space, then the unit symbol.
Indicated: 90463.4 gal
